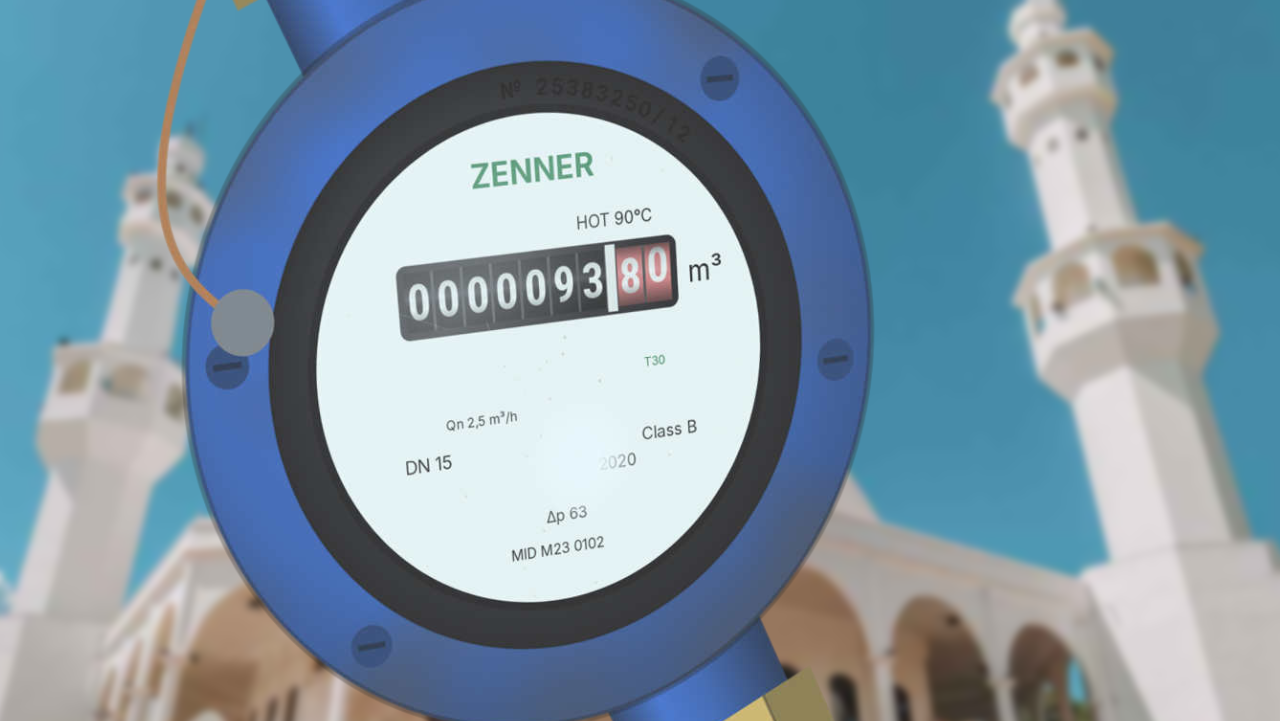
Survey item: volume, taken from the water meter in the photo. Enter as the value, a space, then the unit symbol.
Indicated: 93.80 m³
